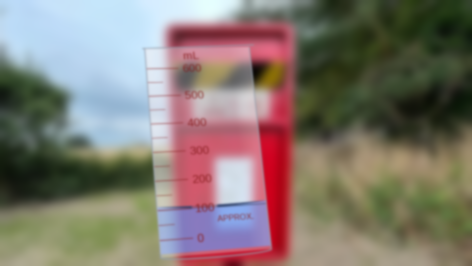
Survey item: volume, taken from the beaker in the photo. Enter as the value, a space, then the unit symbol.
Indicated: 100 mL
